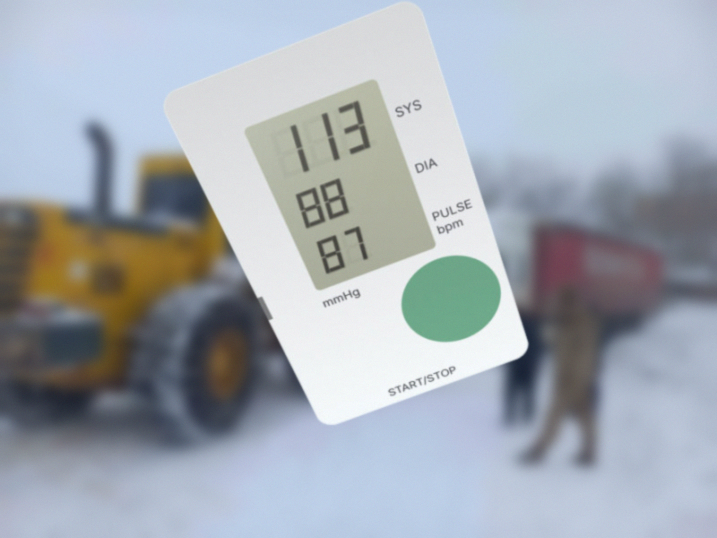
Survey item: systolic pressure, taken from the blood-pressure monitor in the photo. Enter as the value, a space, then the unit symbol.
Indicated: 113 mmHg
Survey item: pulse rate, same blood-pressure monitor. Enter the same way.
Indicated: 87 bpm
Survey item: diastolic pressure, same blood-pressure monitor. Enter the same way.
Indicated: 88 mmHg
